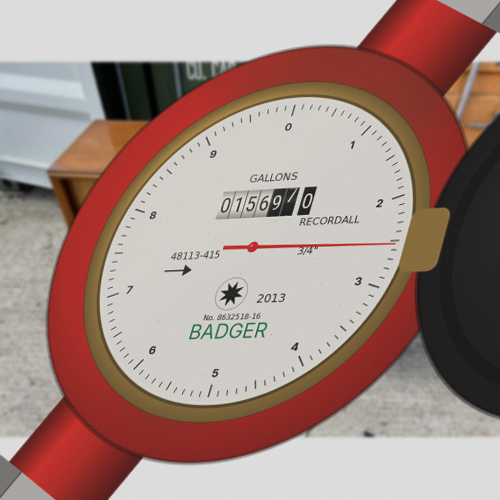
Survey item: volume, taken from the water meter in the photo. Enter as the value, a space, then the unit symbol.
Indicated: 156972.5 gal
